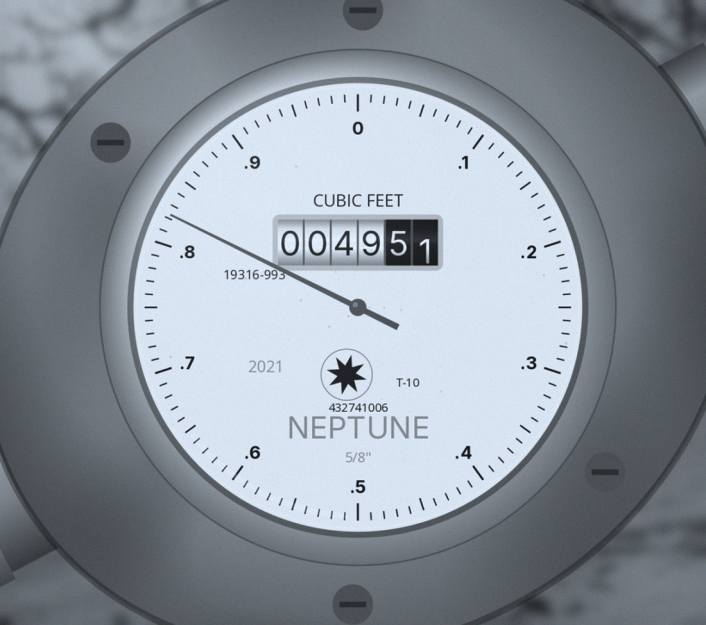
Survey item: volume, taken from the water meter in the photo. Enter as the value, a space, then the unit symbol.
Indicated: 4950.82 ft³
